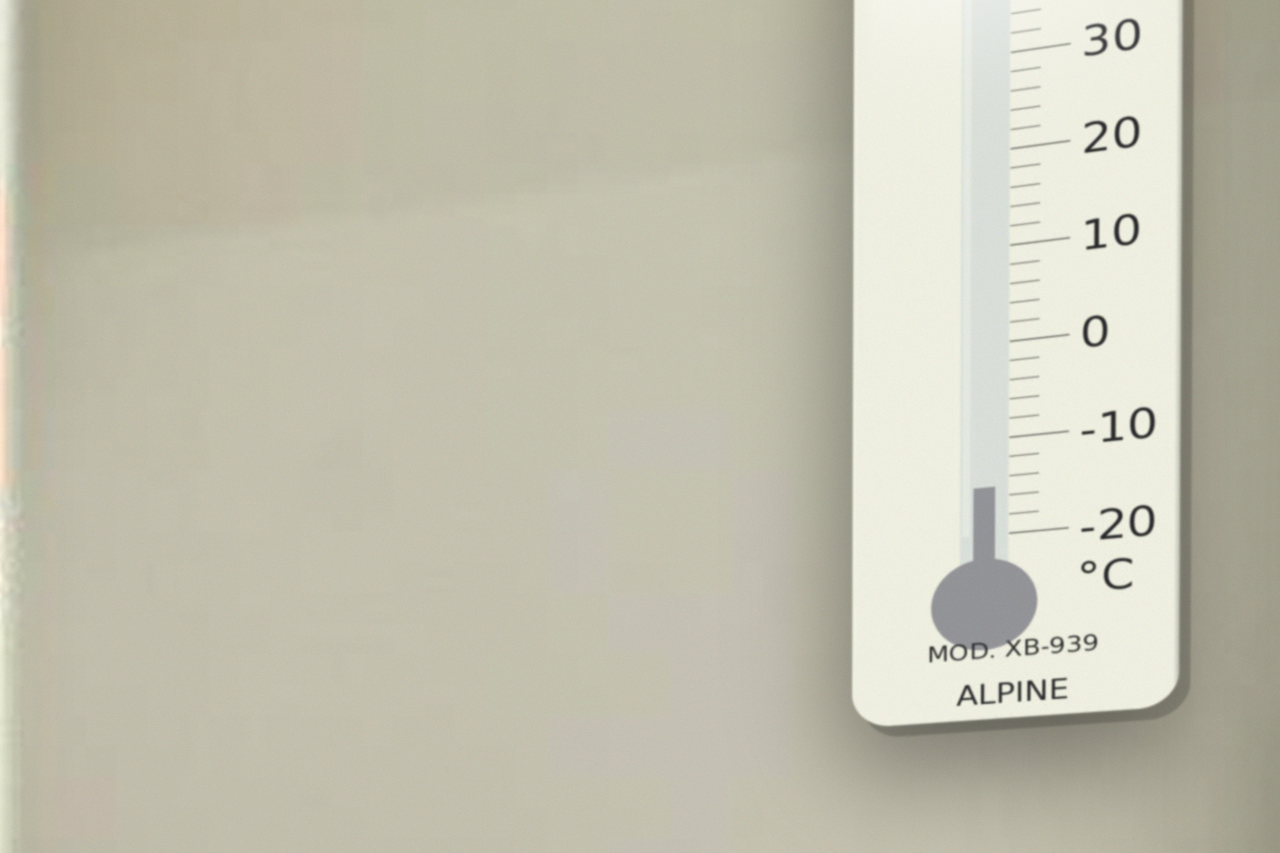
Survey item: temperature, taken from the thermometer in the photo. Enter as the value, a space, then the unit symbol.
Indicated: -15 °C
